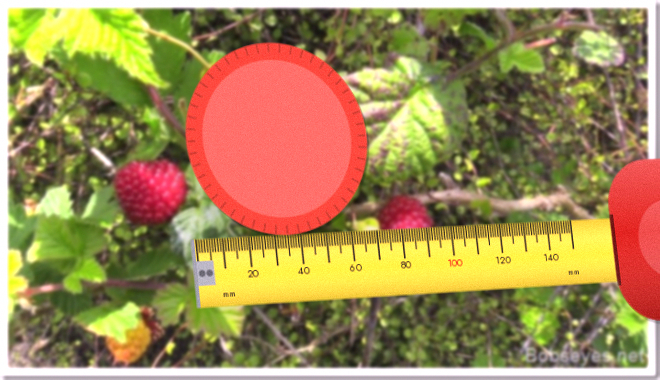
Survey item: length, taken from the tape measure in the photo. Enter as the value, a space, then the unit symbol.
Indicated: 70 mm
